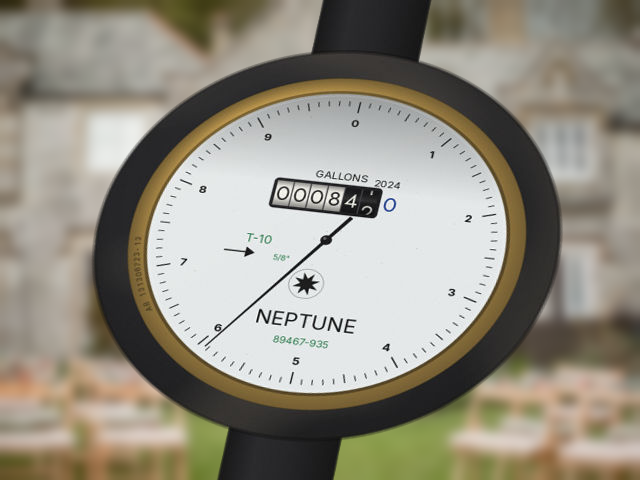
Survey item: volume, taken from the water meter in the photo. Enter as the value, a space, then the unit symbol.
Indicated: 8415.9 gal
